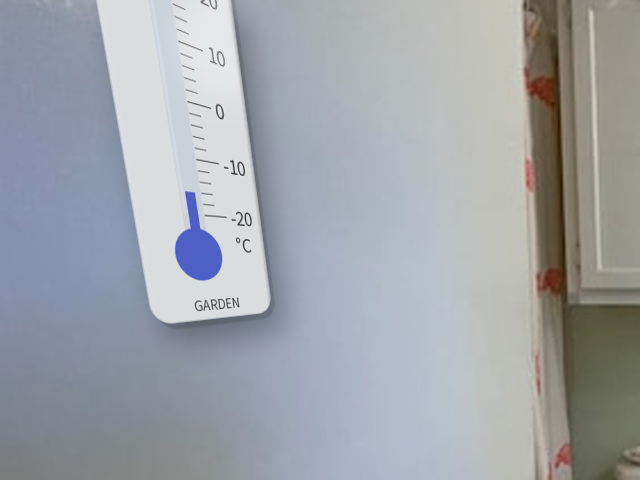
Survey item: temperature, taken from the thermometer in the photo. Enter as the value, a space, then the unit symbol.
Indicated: -16 °C
